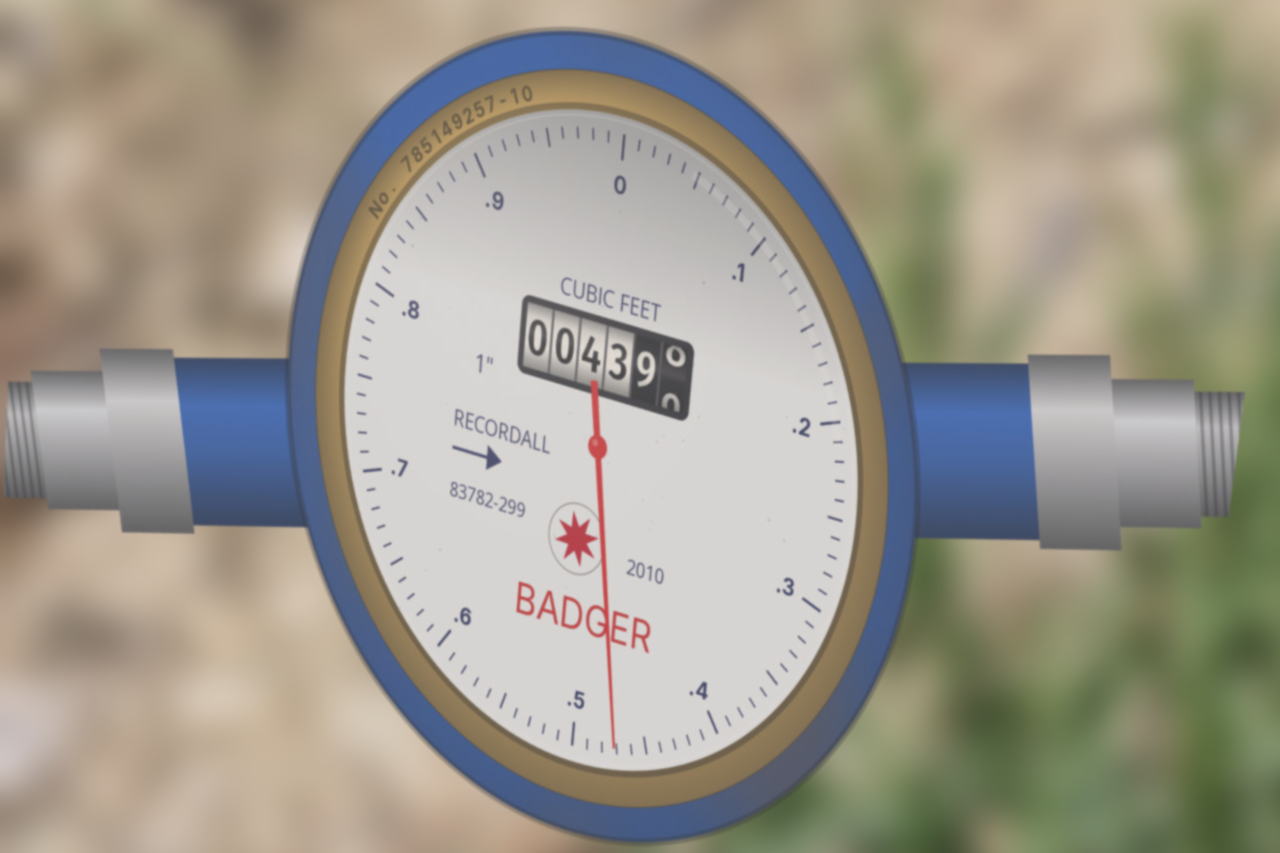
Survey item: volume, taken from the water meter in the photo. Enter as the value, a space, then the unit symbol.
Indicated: 4398.47 ft³
